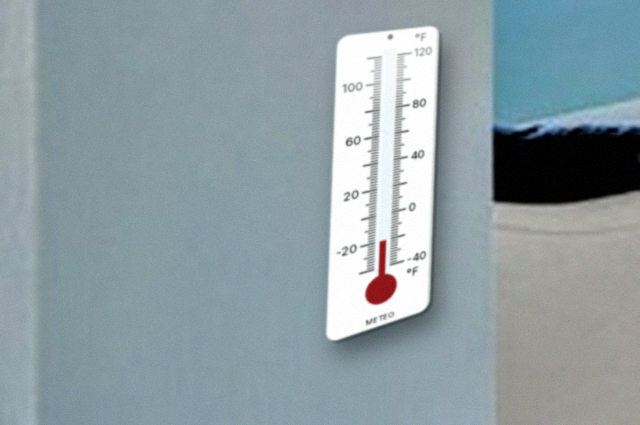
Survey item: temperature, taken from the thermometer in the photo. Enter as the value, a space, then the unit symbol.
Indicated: -20 °F
